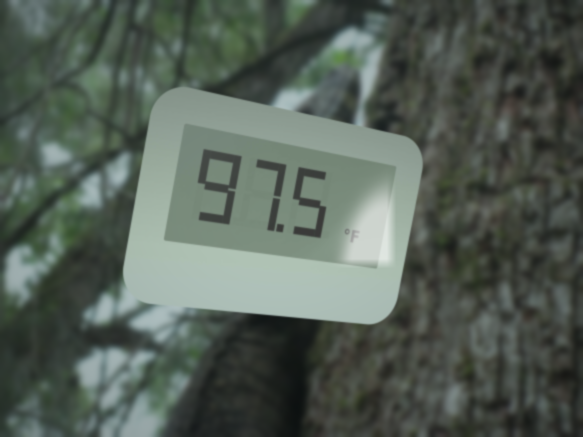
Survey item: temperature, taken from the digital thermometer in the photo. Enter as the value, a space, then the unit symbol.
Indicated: 97.5 °F
